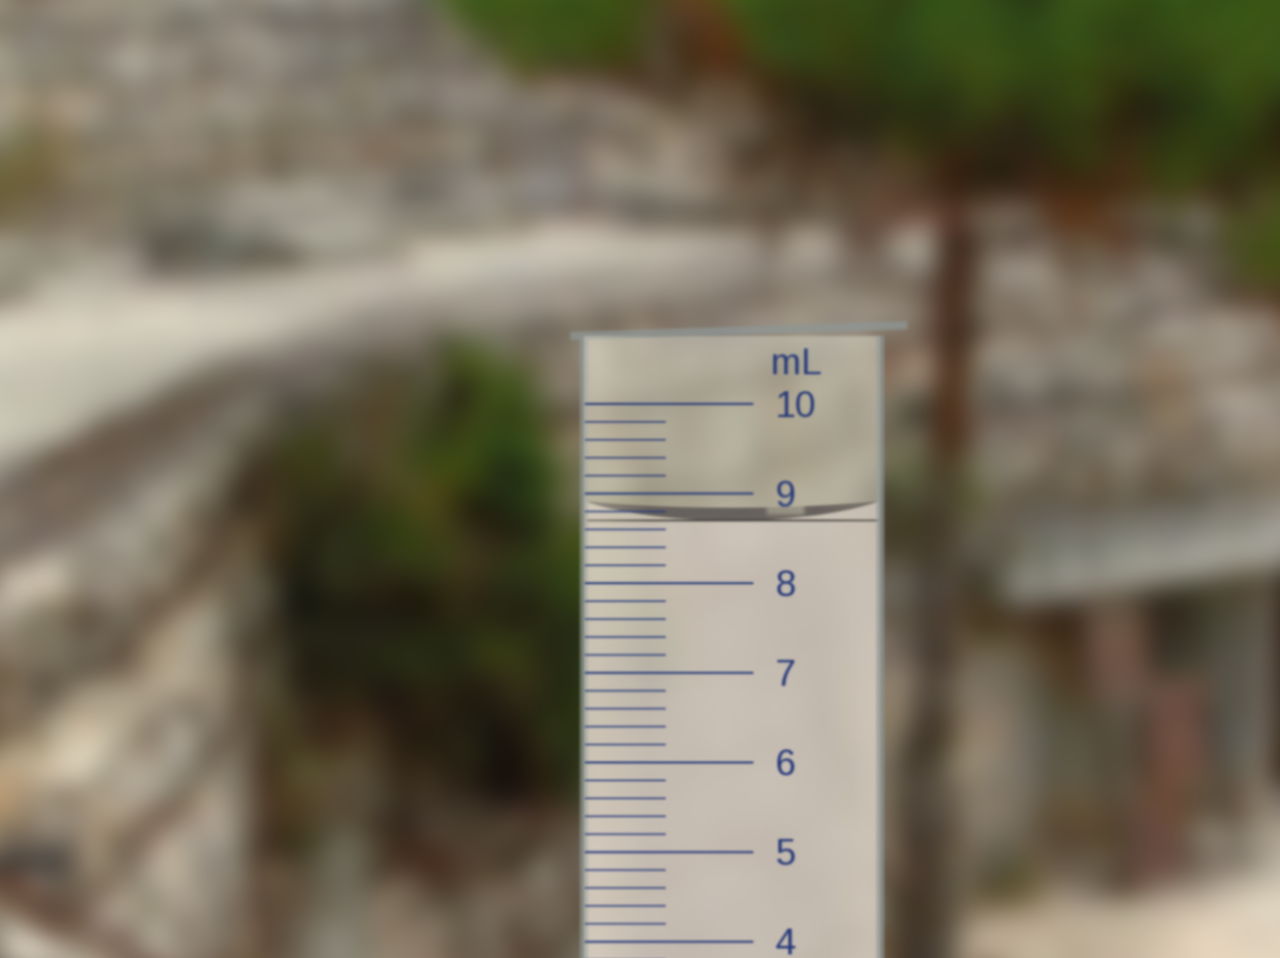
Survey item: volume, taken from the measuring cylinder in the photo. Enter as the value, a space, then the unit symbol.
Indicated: 8.7 mL
